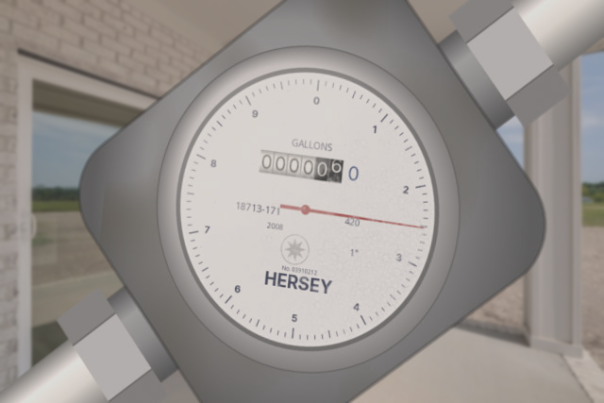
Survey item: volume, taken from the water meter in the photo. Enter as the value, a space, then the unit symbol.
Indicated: 62.5 gal
